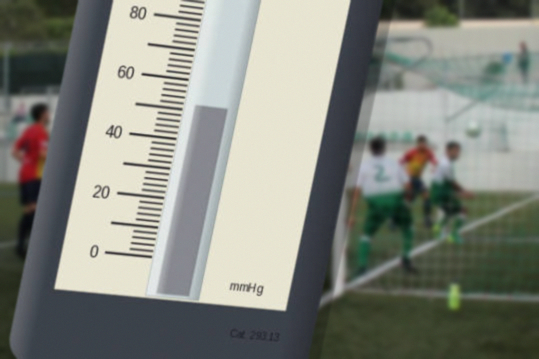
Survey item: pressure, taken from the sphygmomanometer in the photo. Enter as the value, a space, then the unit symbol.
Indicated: 52 mmHg
